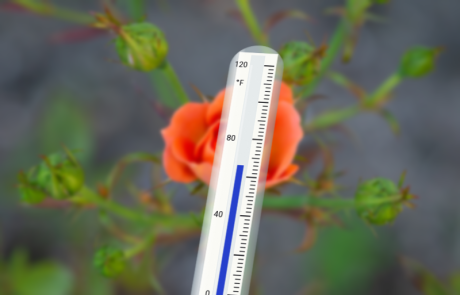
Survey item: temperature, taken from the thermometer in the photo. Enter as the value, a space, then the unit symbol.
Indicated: 66 °F
